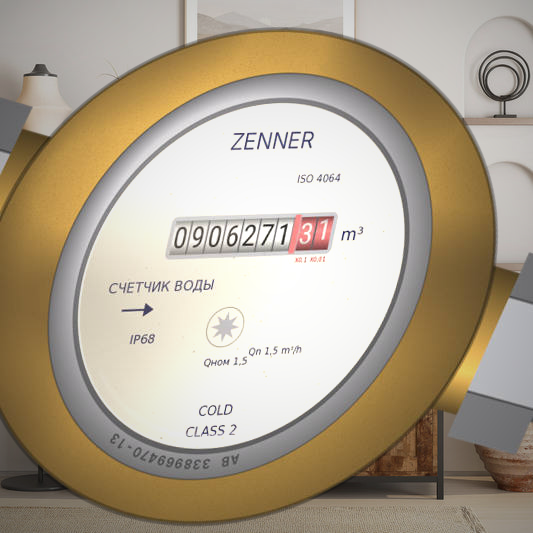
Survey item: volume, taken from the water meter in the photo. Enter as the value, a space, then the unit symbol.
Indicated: 906271.31 m³
